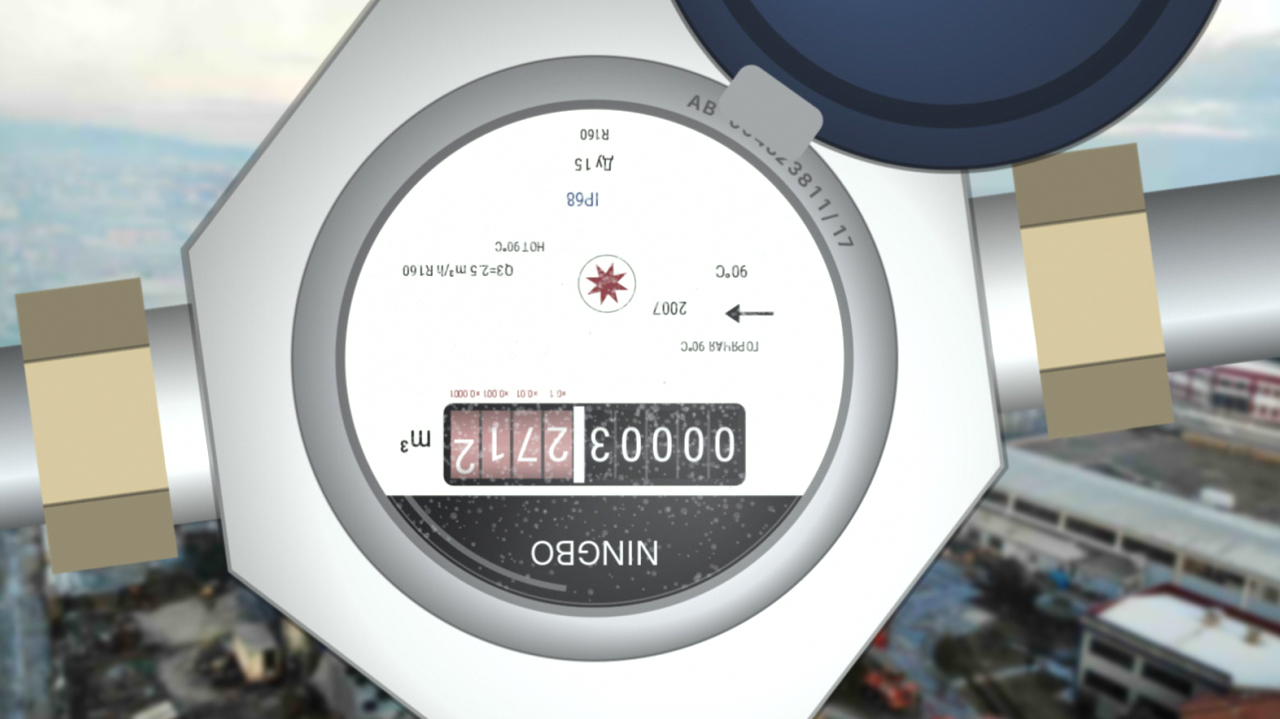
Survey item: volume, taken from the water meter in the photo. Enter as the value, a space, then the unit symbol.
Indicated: 3.2712 m³
